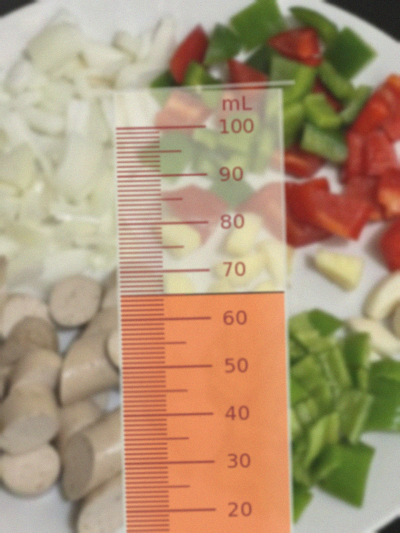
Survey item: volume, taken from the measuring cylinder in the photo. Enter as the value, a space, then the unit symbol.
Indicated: 65 mL
